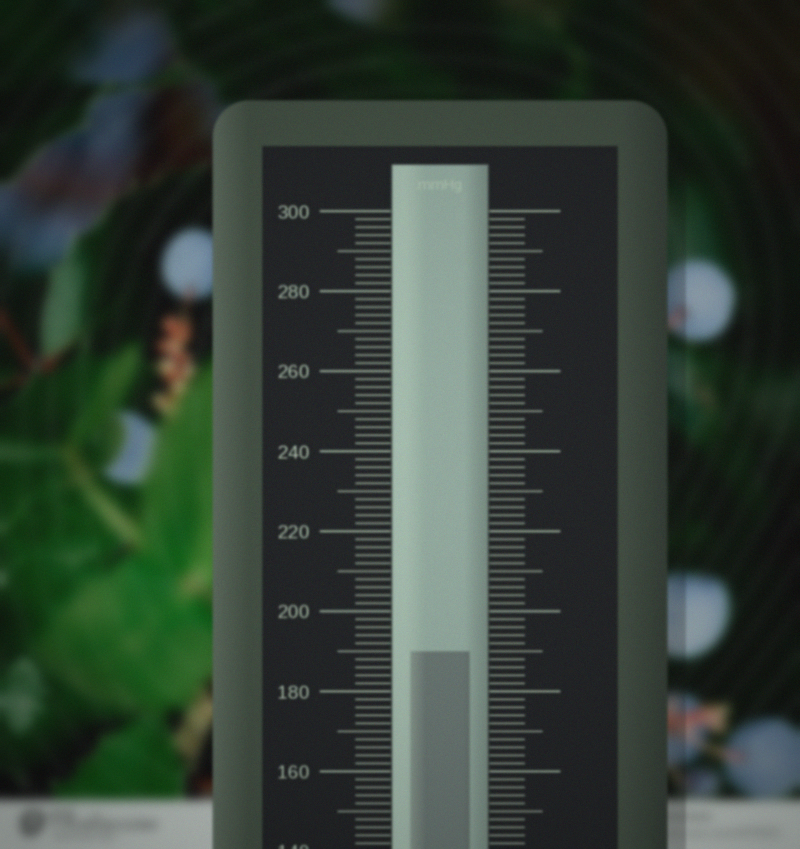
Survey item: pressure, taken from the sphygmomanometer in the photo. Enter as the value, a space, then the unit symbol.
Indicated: 190 mmHg
